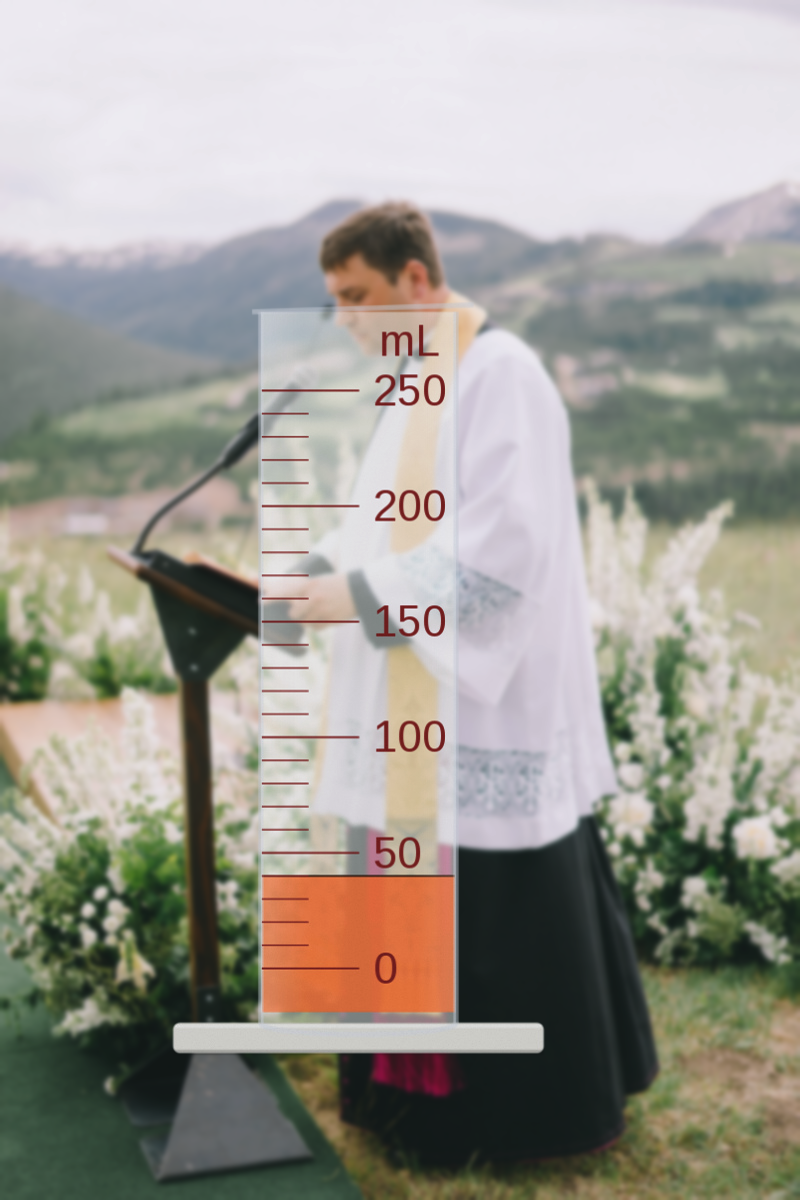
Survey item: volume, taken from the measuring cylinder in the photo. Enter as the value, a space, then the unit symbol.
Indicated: 40 mL
